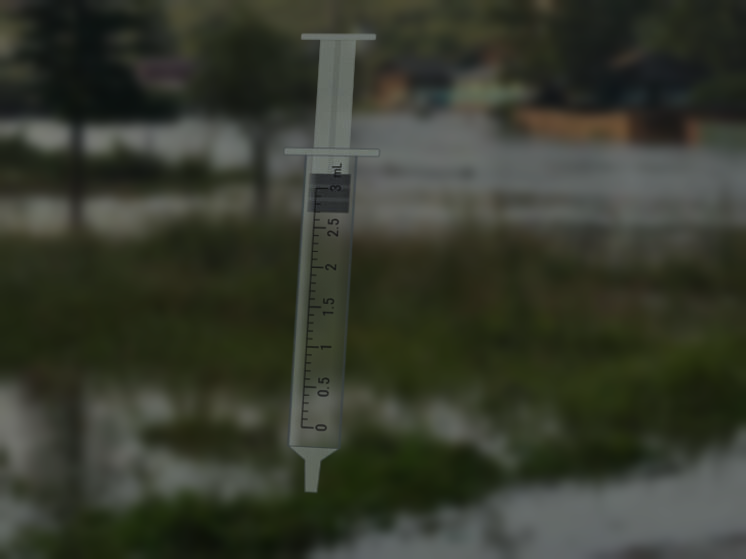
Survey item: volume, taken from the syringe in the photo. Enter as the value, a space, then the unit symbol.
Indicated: 2.7 mL
